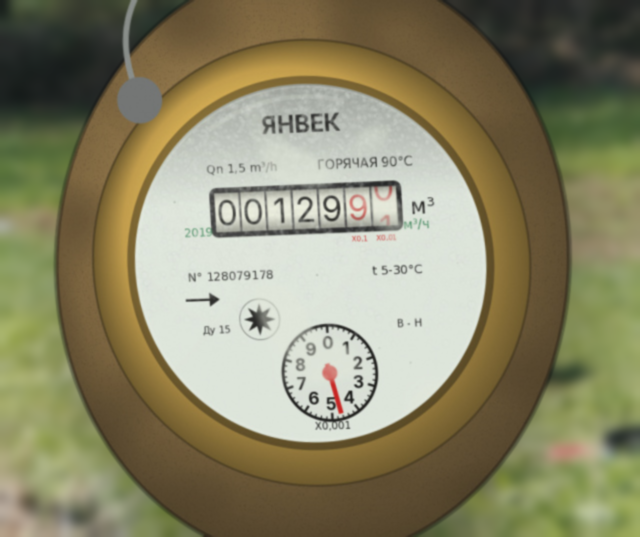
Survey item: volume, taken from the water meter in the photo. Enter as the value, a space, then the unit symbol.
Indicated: 129.904 m³
